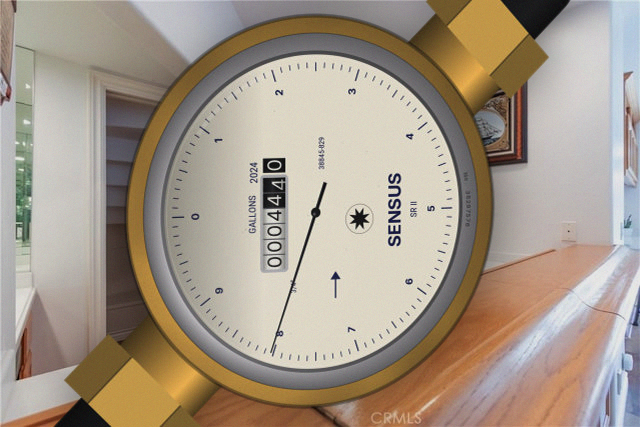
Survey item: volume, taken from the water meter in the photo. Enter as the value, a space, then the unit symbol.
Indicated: 4438.0 gal
